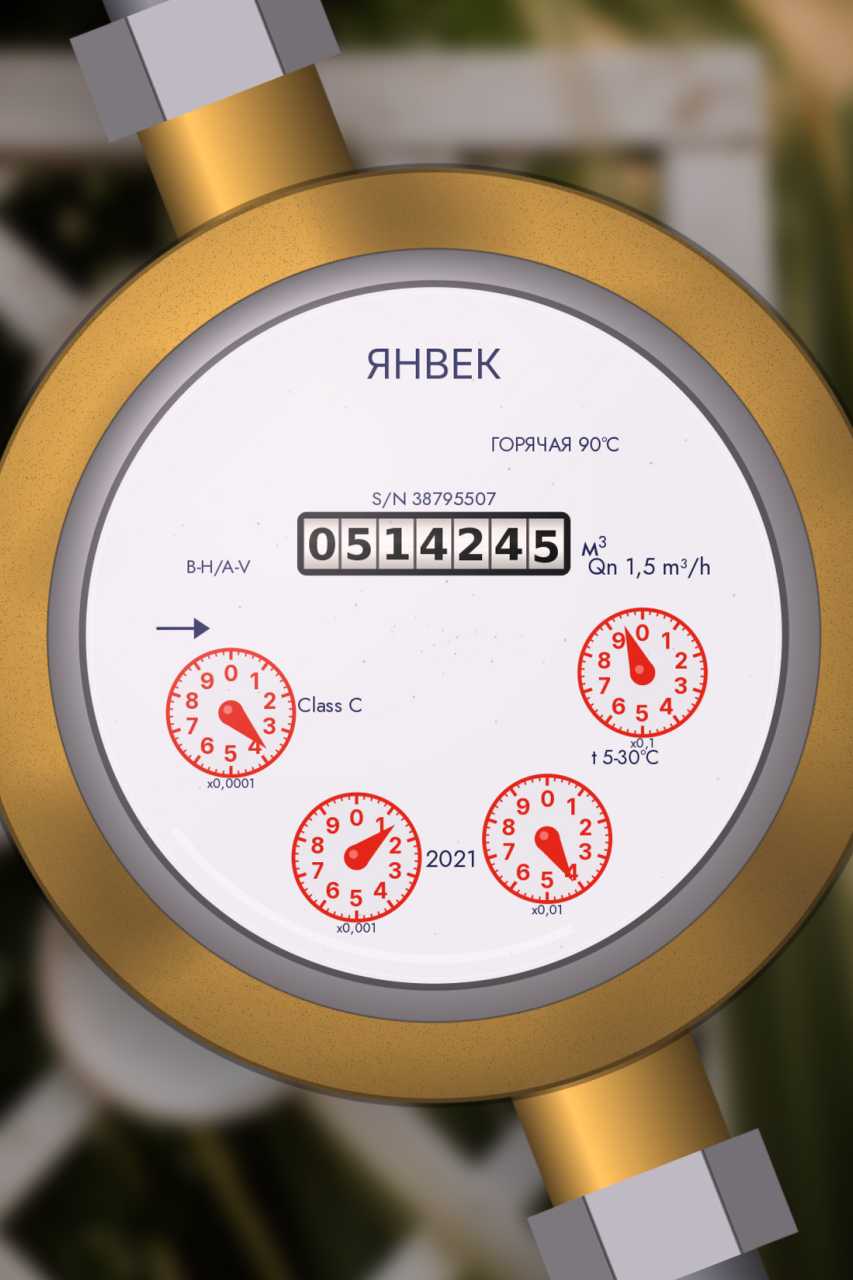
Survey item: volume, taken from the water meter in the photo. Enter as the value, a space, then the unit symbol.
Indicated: 514244.9413 m³
